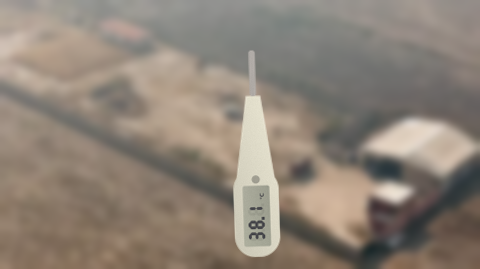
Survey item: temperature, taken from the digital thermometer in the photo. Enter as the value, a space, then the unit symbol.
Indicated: 38.1 °C
